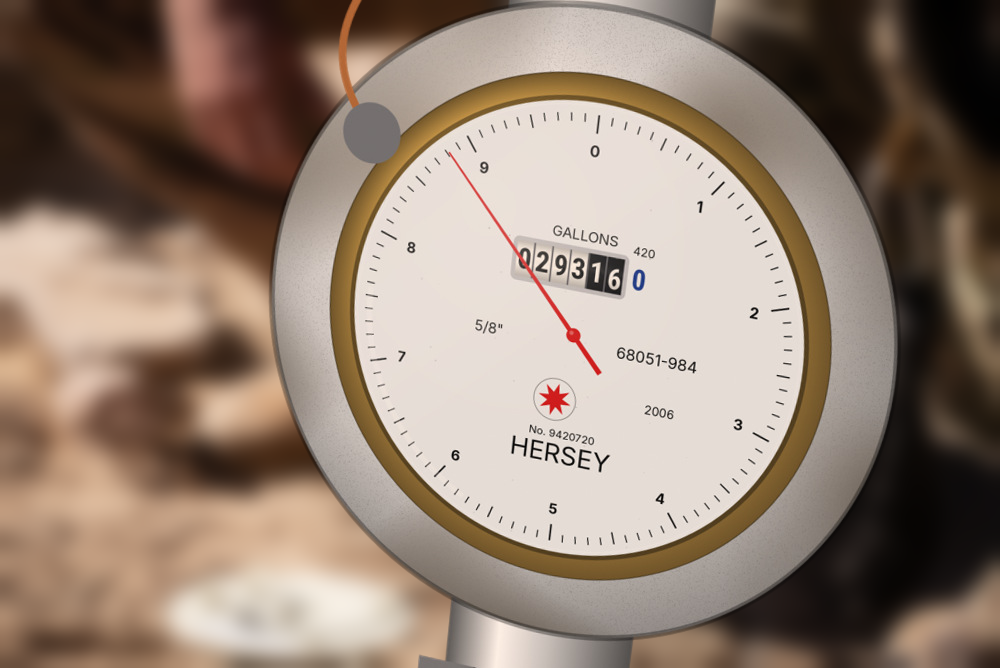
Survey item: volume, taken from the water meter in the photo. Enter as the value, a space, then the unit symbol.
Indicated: 293158.8 gal
